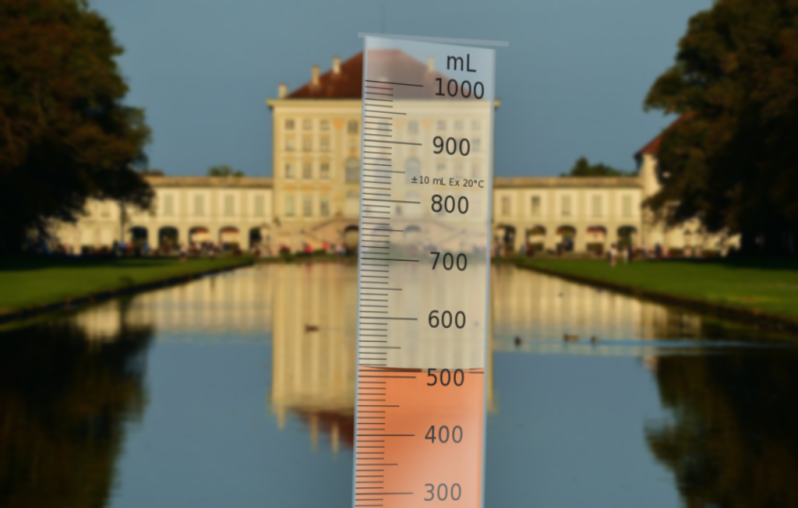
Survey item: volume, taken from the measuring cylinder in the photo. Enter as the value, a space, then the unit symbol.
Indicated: 510 mL
